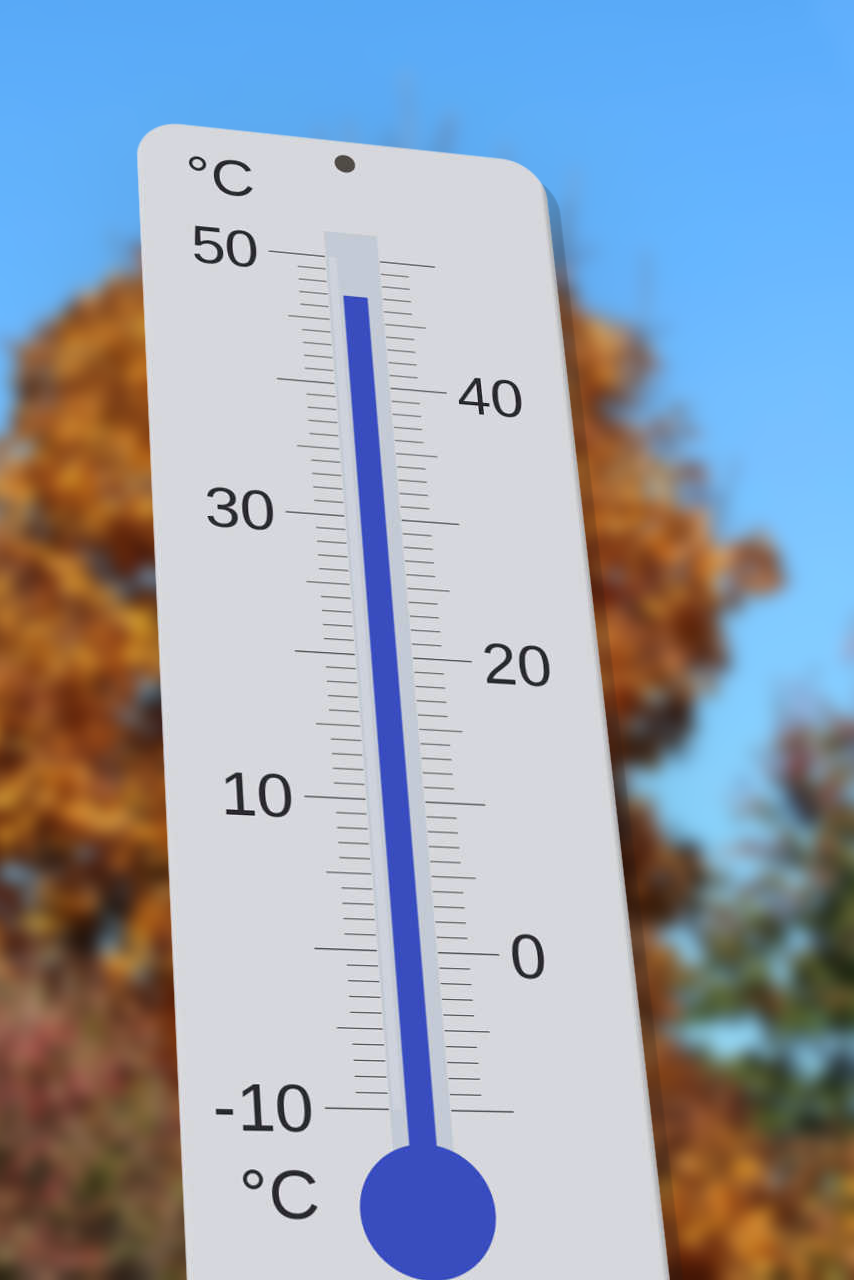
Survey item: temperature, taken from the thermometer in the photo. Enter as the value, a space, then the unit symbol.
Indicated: 47 °C
